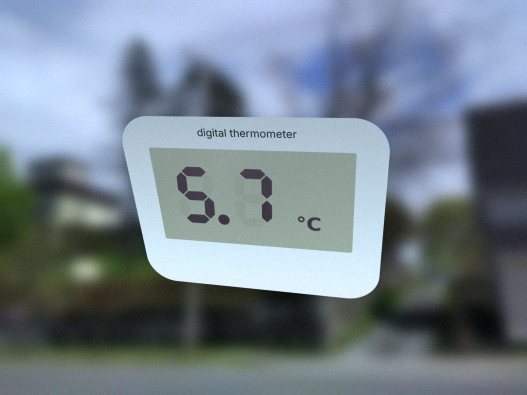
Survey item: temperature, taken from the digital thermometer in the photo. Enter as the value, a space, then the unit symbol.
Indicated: 5.7 °C
